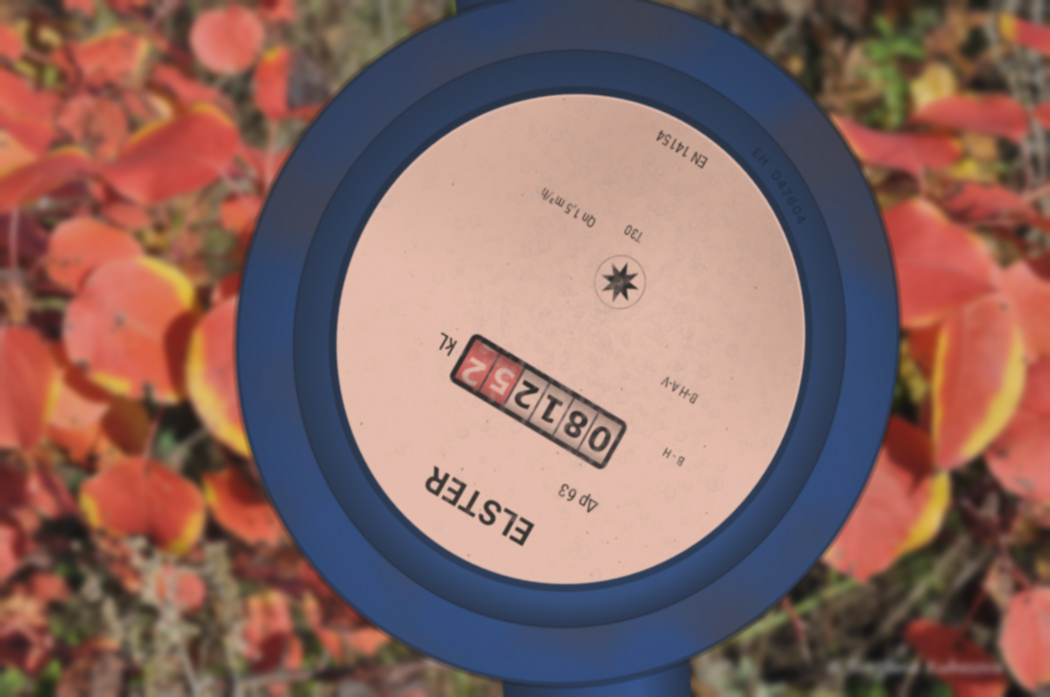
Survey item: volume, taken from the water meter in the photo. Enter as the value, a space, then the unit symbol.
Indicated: 812.52 kL
